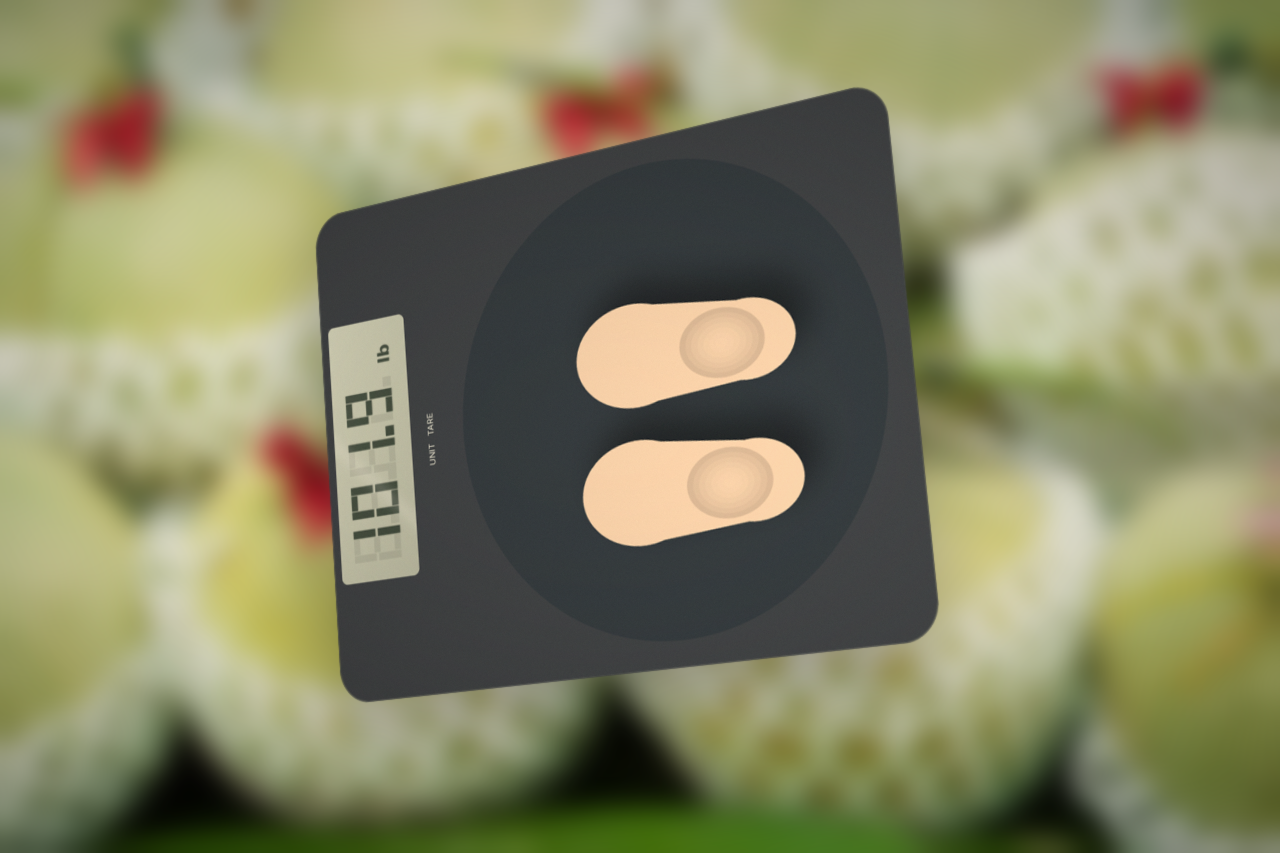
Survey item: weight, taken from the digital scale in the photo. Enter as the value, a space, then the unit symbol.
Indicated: 101.9 lb
